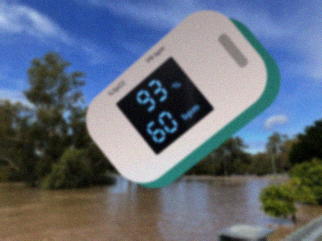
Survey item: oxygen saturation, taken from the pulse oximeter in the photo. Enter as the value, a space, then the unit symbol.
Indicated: 93 %
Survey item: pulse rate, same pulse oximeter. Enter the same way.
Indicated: 60 bpm
